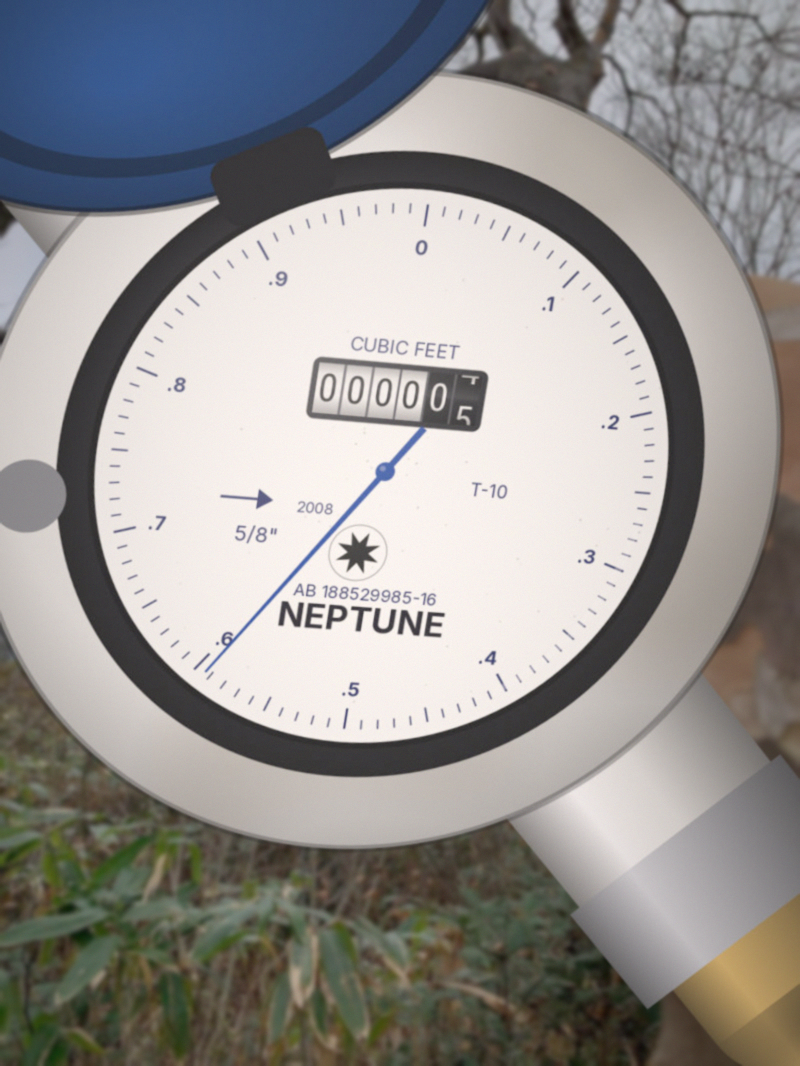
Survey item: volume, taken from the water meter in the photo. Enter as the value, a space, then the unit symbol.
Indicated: 4.59 ft³
